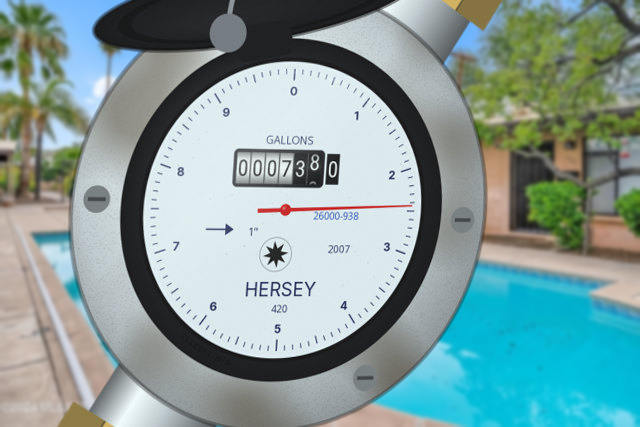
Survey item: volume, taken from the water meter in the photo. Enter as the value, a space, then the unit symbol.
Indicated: 7382.4 gal
